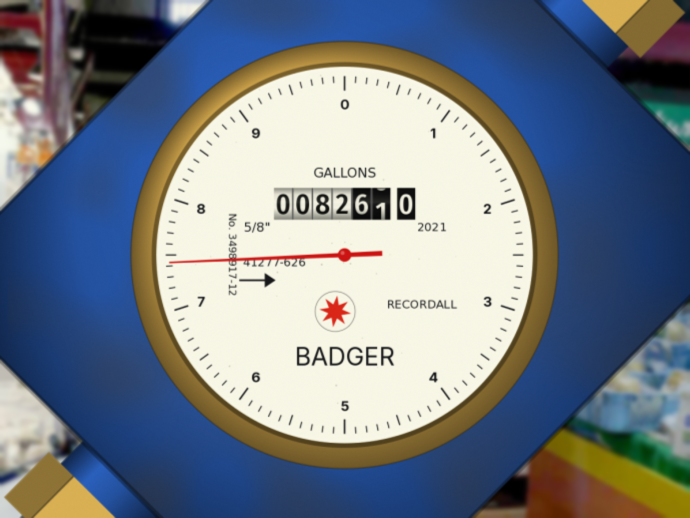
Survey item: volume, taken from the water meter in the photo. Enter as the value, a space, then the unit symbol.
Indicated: 82607.4 gal
